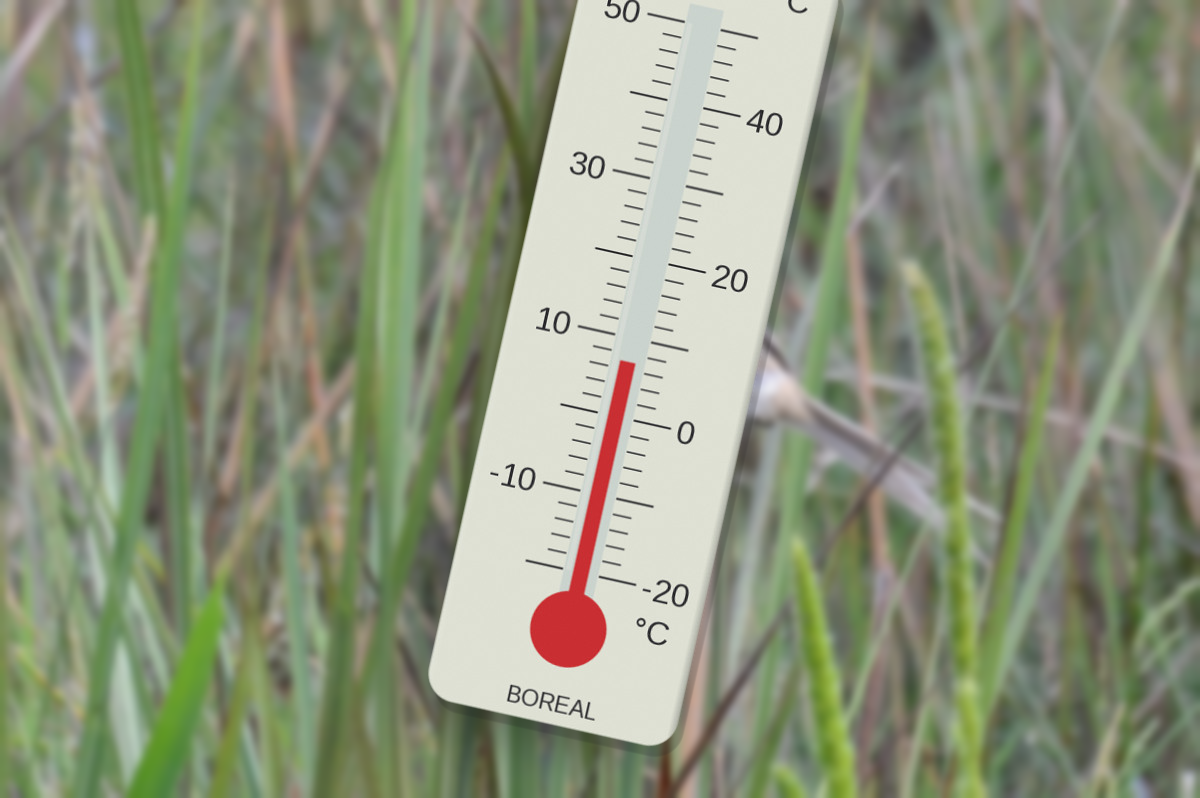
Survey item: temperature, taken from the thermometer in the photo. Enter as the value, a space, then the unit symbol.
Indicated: 7 °C
